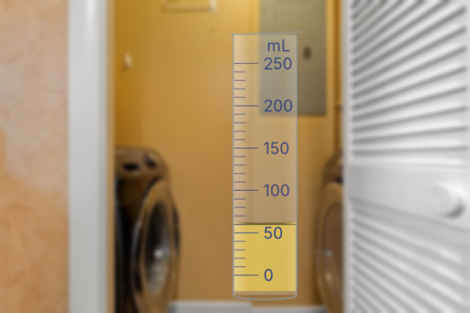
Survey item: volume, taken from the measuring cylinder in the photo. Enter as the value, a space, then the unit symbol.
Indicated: 60 mL
